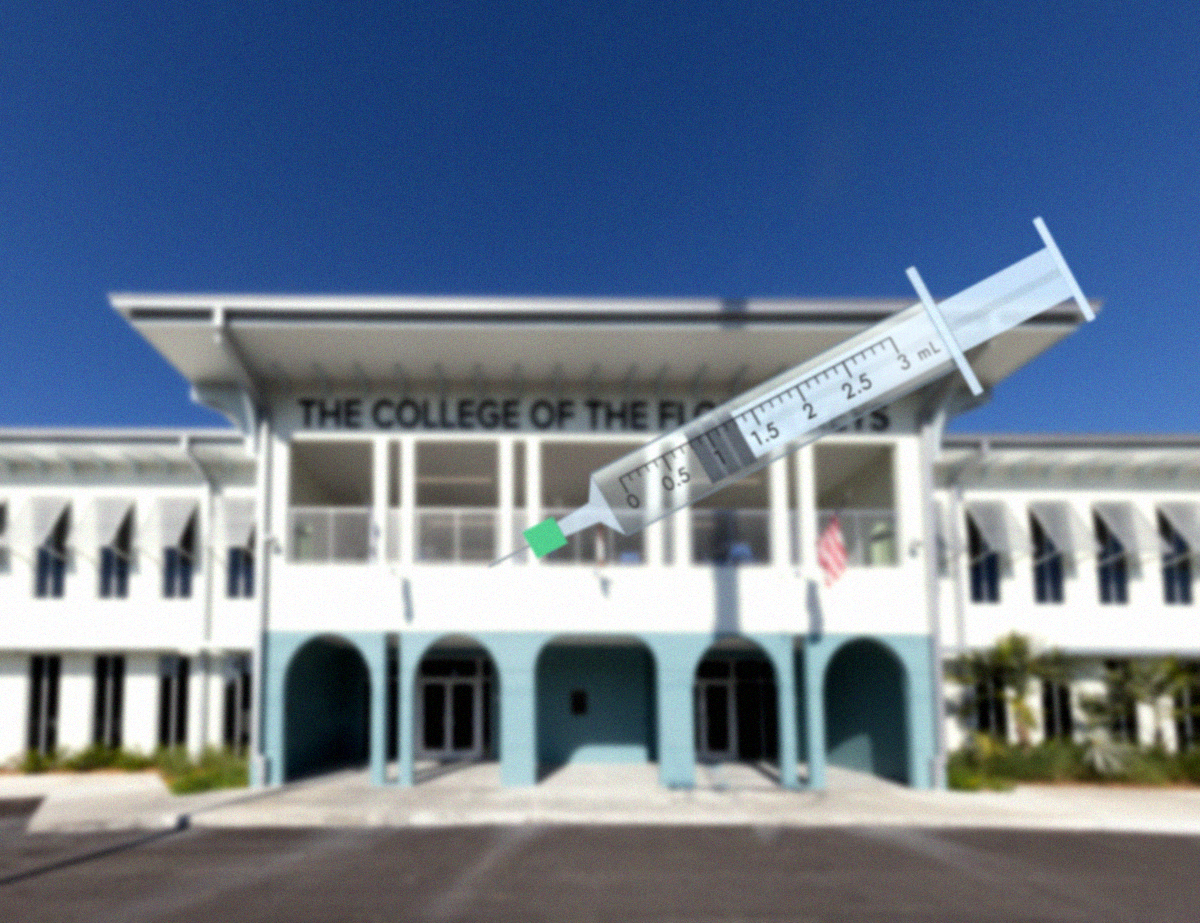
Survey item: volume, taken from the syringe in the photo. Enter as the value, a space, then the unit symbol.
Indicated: 0.8 mL
